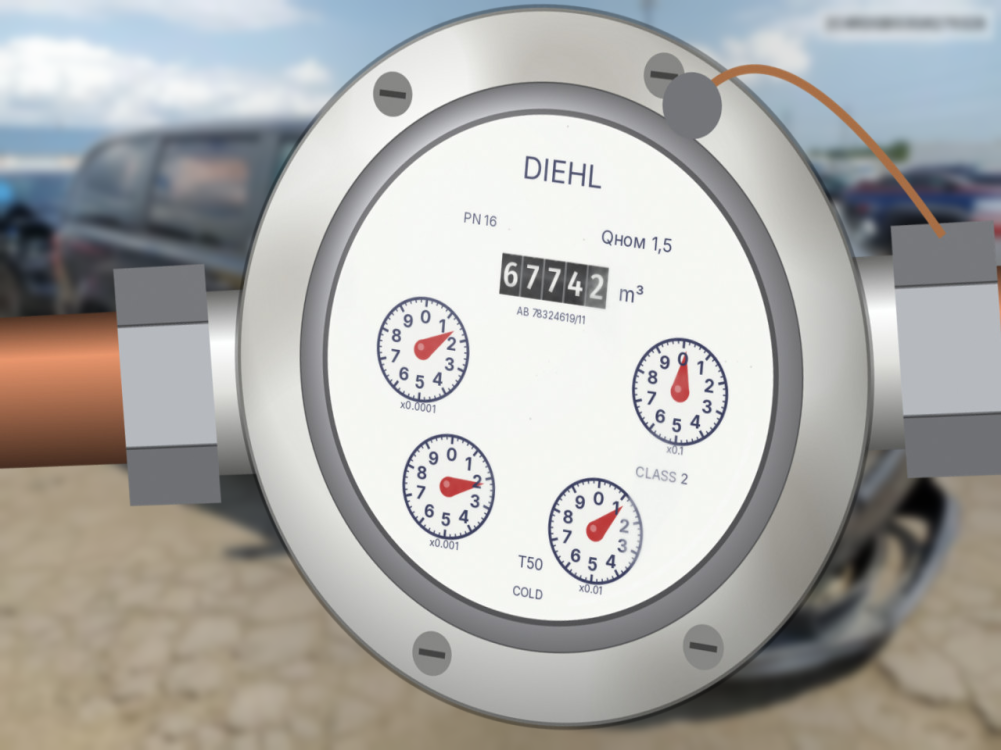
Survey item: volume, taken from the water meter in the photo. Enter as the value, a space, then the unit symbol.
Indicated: 67742.0121 m³
